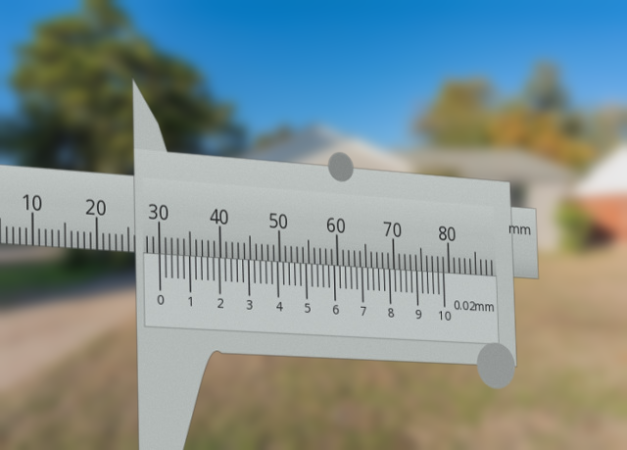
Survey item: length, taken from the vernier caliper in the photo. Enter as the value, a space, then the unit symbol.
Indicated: 30.0 mm
